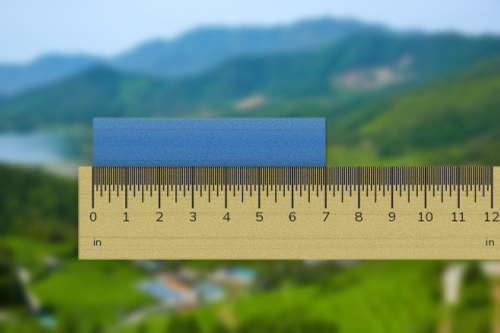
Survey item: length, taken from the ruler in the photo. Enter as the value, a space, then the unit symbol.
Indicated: 7 in
